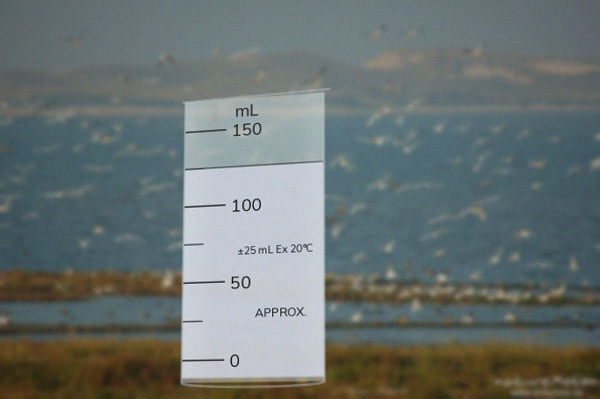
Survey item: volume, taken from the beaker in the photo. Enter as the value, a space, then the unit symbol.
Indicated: 125 mL
